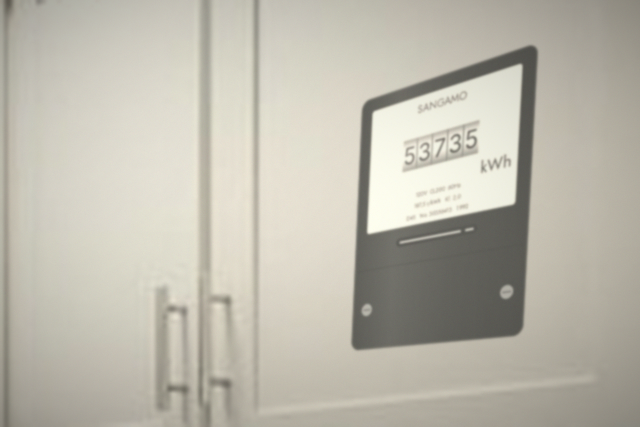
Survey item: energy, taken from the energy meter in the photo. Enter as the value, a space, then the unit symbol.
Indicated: 53735 kWh
